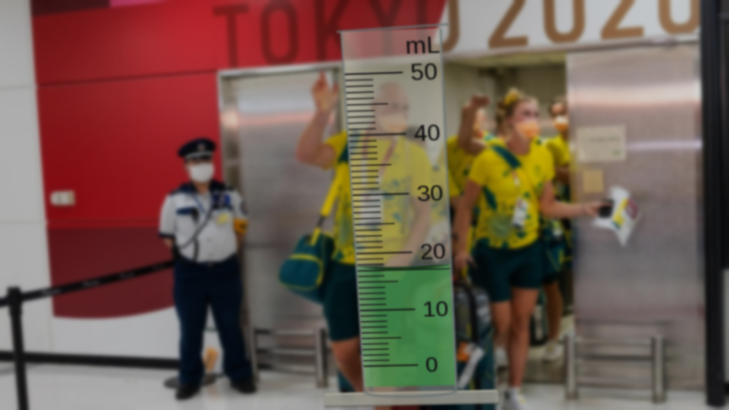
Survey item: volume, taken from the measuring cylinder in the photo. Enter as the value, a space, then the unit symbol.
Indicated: 17 mL
